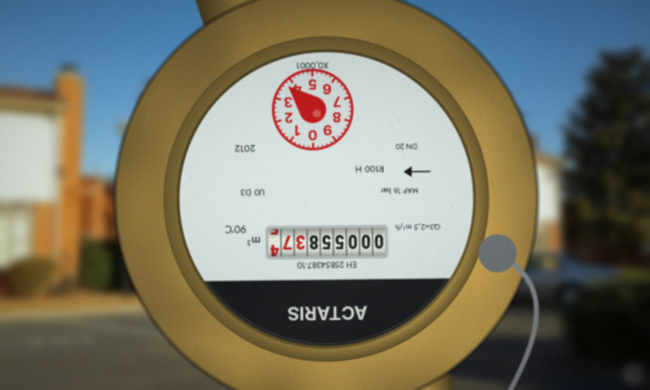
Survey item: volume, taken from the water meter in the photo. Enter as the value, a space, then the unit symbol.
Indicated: 558.3743 m³
